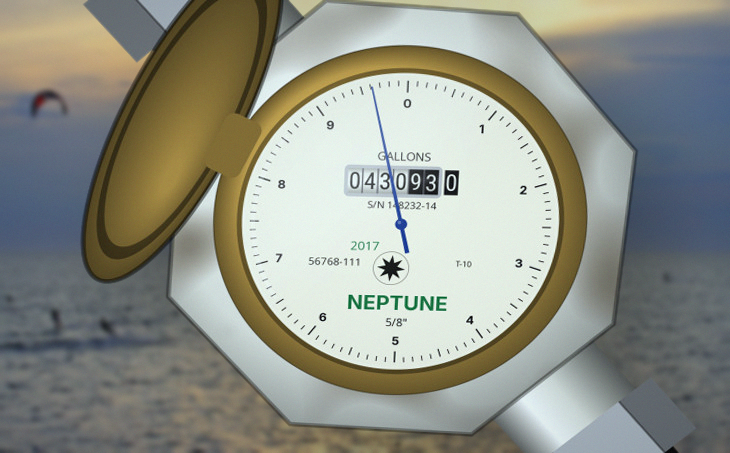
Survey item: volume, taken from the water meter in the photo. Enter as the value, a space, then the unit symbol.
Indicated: 430929.6 gal
